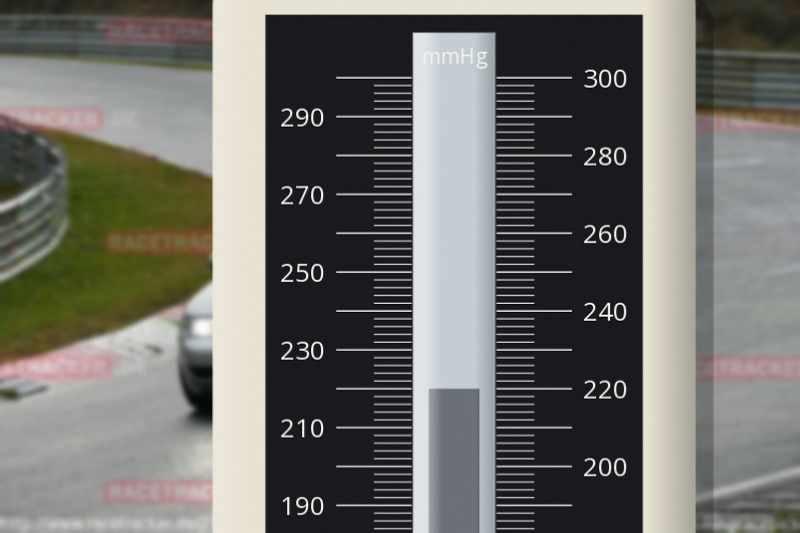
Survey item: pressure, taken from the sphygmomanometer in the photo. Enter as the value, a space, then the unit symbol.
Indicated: 220 mmHg
